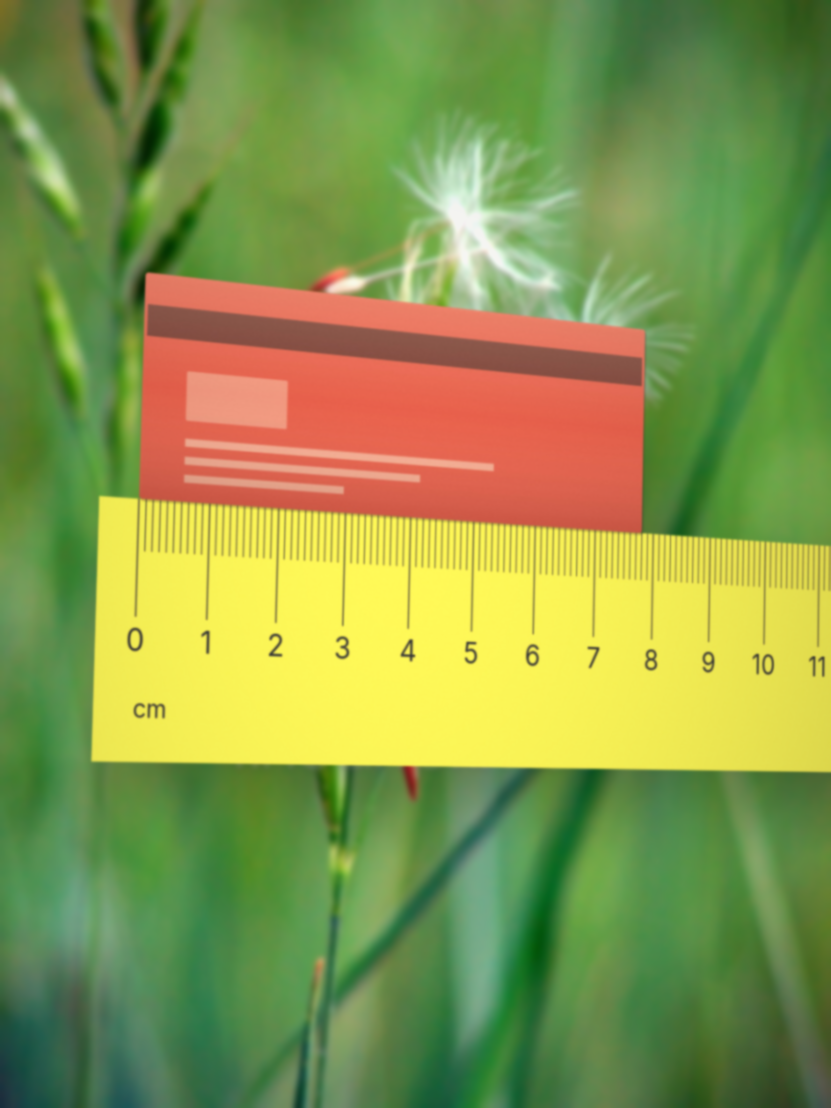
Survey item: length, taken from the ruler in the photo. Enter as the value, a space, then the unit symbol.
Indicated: 7.8 cm
